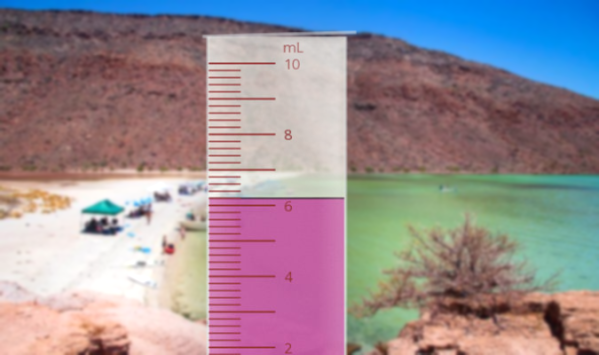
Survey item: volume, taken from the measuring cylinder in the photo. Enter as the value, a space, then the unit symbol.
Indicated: 6.2 mL
